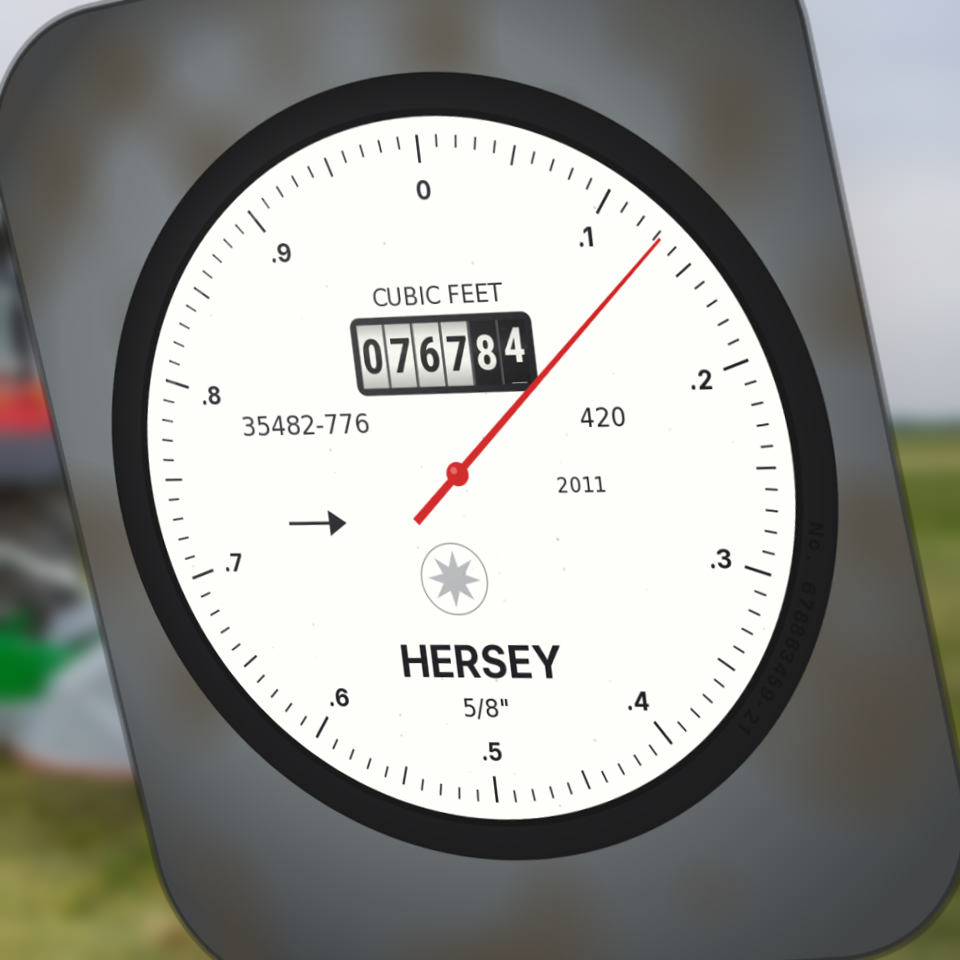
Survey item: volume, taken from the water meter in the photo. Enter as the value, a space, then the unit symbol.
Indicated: 76784.13 ft³
